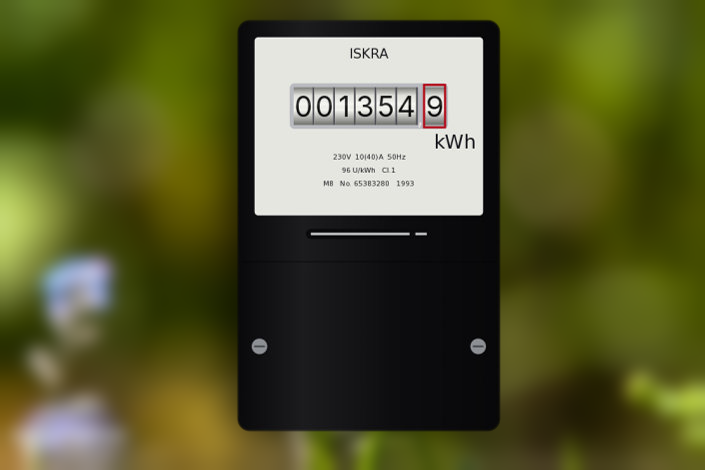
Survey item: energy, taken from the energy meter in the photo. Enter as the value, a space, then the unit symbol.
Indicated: 1354.9 kWh
